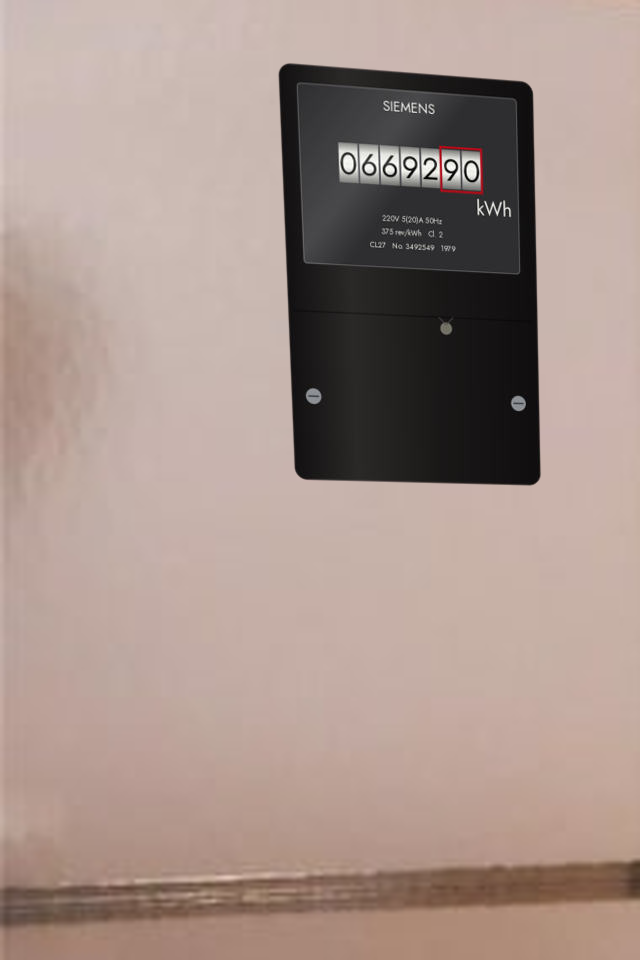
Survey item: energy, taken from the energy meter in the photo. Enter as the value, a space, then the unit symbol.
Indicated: 6692.90 kWh
